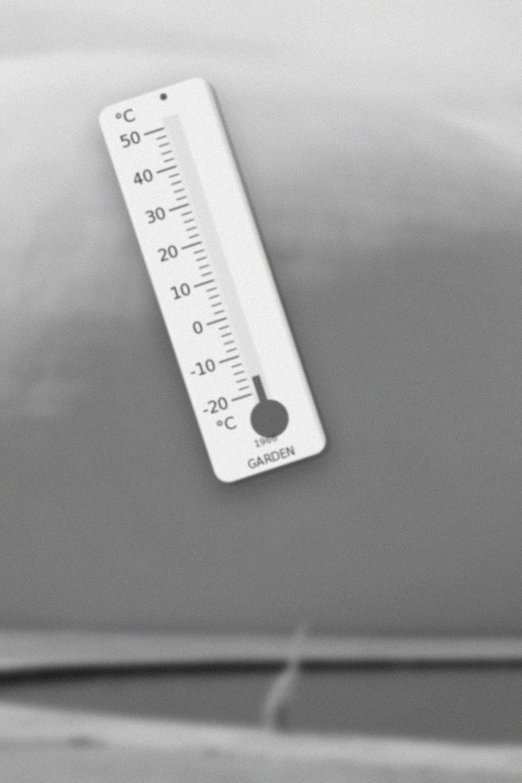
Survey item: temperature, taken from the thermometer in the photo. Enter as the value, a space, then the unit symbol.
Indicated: -16 °C
